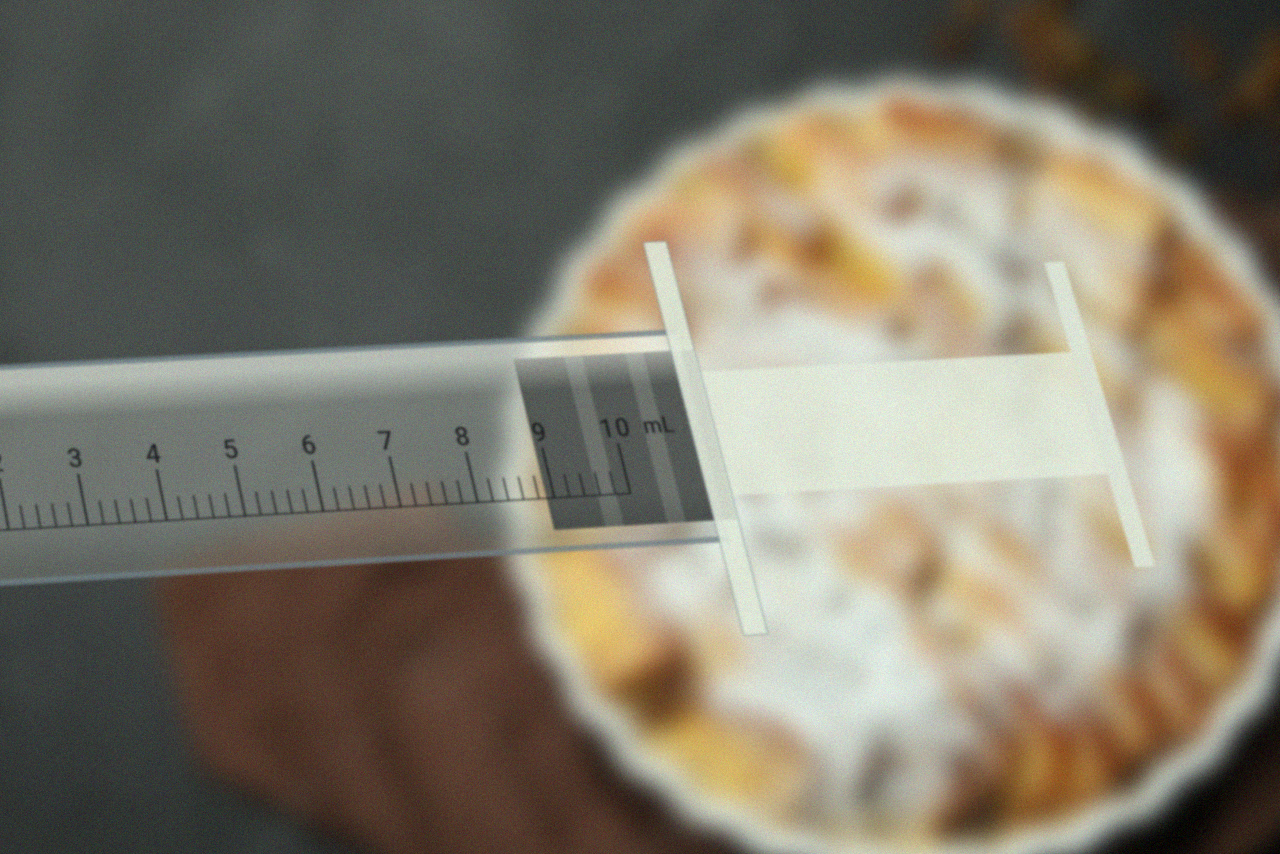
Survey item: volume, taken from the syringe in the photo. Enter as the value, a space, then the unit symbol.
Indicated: 8.9 mL
